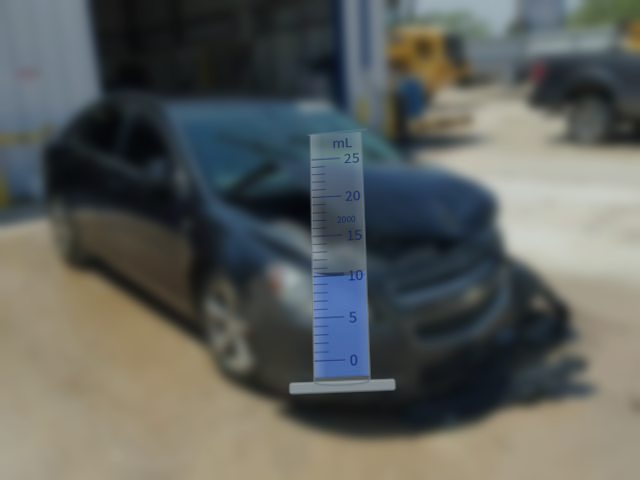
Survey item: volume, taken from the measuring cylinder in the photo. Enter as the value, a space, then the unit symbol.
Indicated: 10 mL
